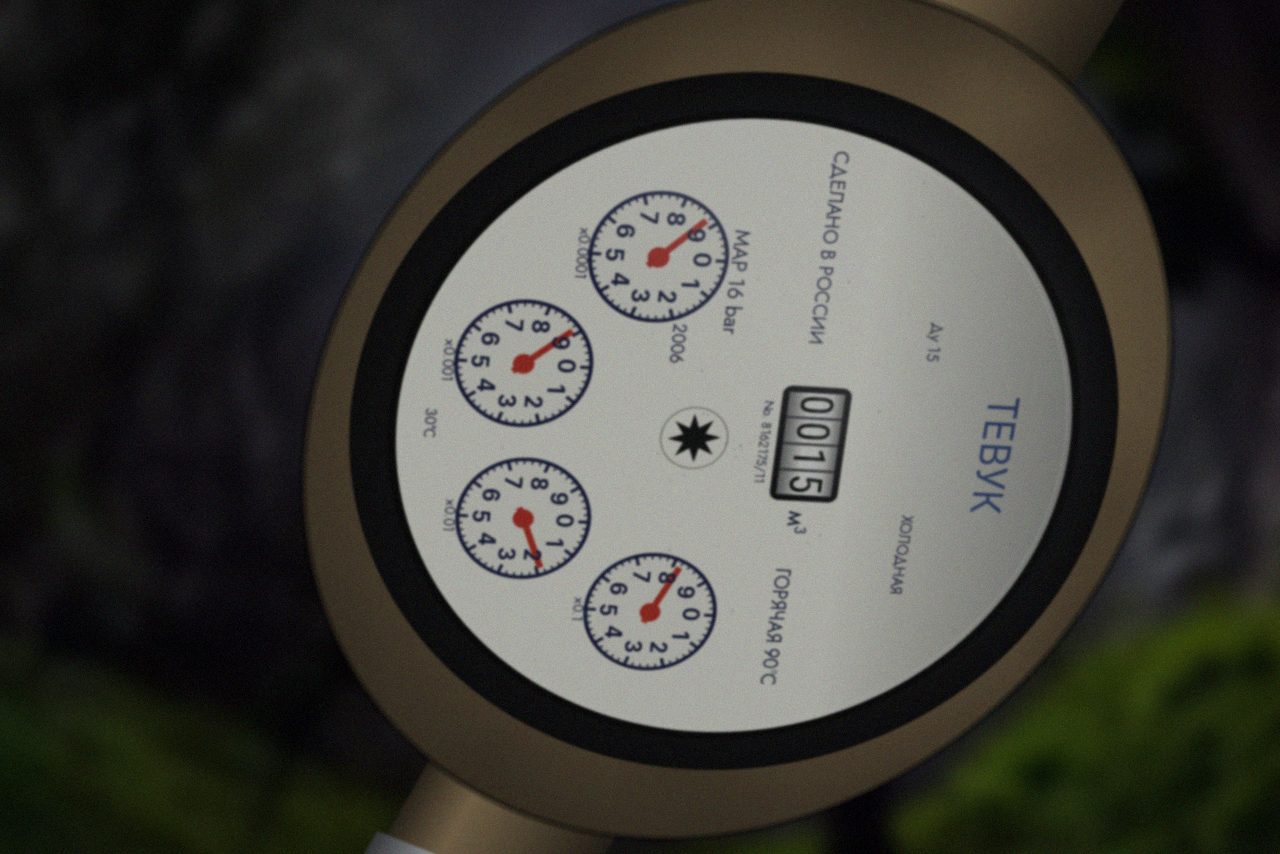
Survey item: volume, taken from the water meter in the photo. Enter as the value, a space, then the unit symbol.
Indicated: 15.8188 m³
